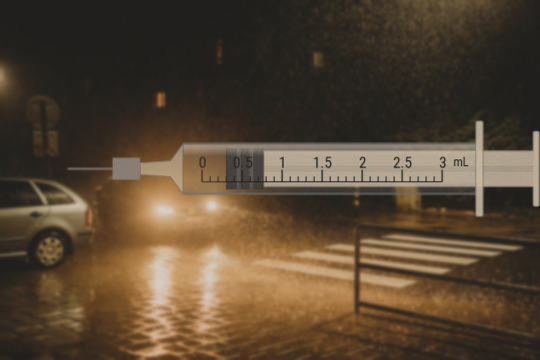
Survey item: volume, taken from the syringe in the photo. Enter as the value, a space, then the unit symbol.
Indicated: 0.3 mL
